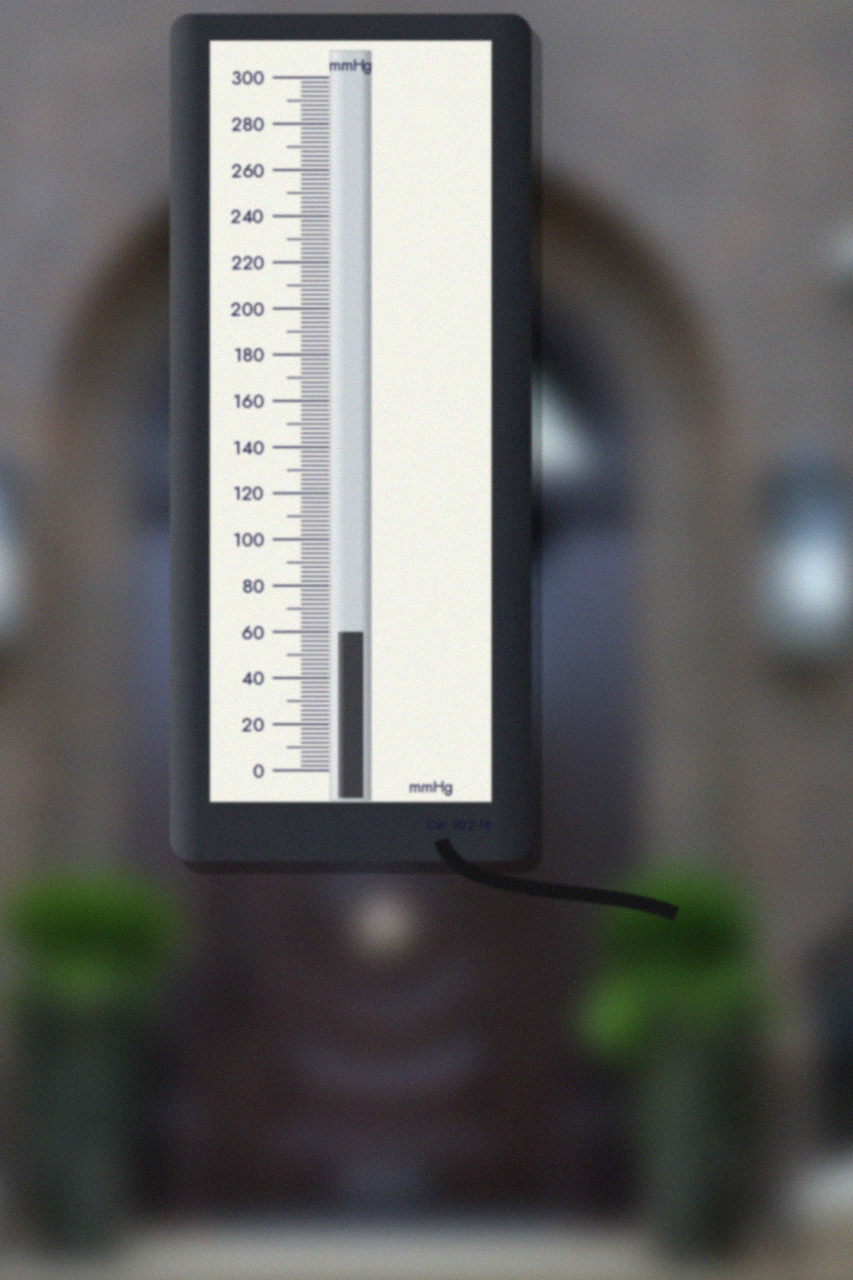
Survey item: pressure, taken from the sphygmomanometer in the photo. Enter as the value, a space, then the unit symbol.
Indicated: 60 mmHg
